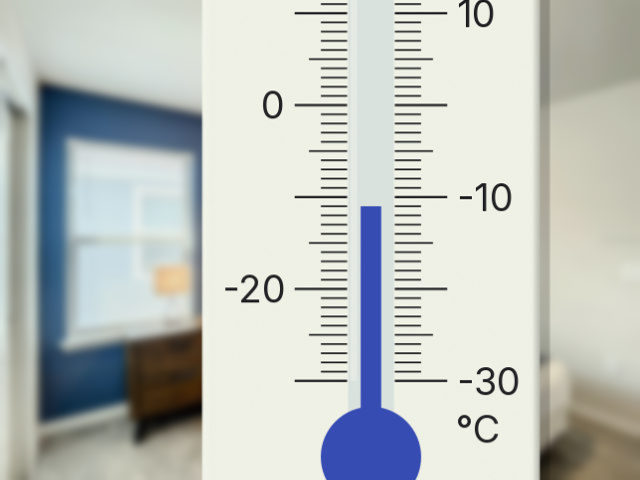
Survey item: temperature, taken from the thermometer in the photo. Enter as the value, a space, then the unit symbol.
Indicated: -11 °C
